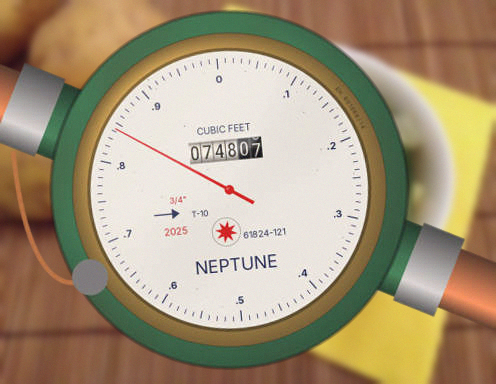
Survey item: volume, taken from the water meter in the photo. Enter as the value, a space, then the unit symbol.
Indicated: 74806.84 ft³
